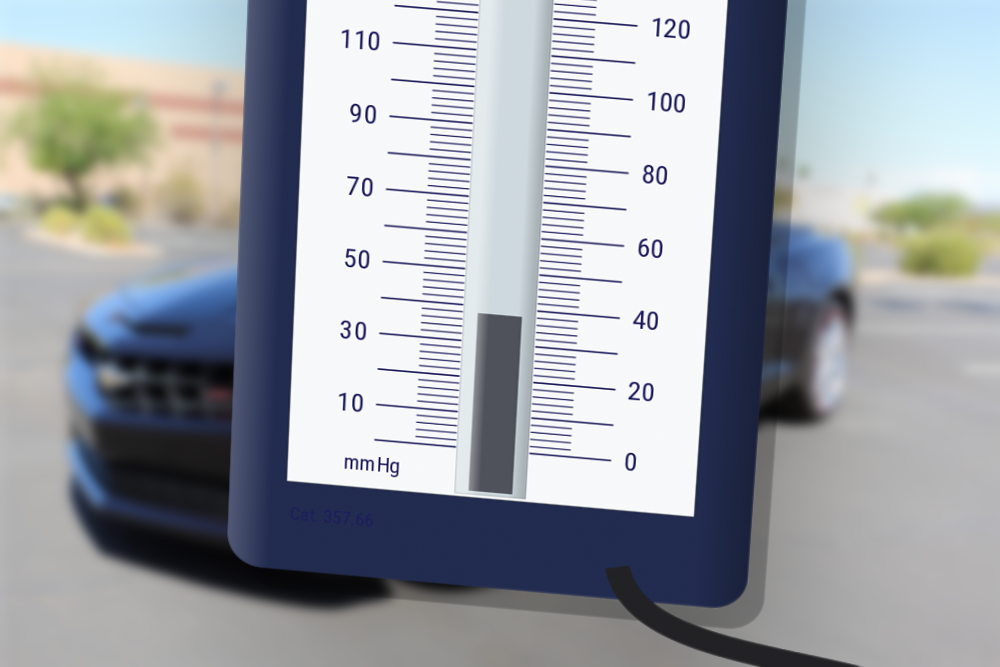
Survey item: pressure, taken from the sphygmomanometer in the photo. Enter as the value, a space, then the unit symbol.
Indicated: 38 mmHg
